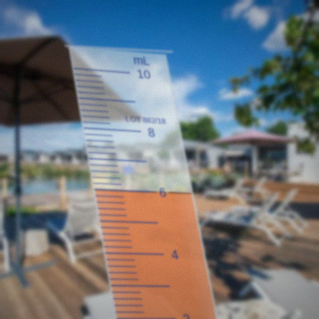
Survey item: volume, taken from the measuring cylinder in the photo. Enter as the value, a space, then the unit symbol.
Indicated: 6 mL
